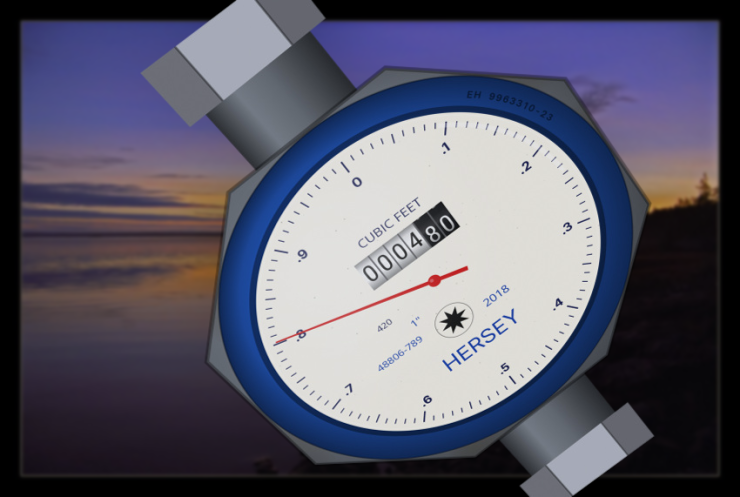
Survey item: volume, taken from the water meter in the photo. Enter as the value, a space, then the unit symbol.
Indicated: 479.80 ft³
